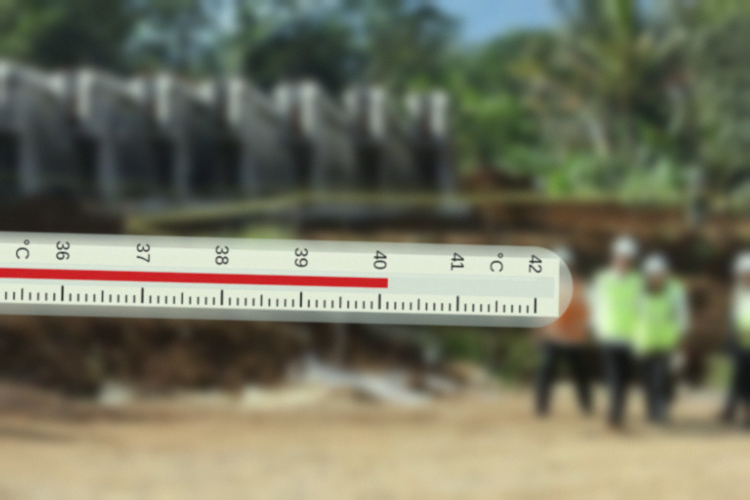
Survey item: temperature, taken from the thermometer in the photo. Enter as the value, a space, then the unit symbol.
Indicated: 40.1 °C
